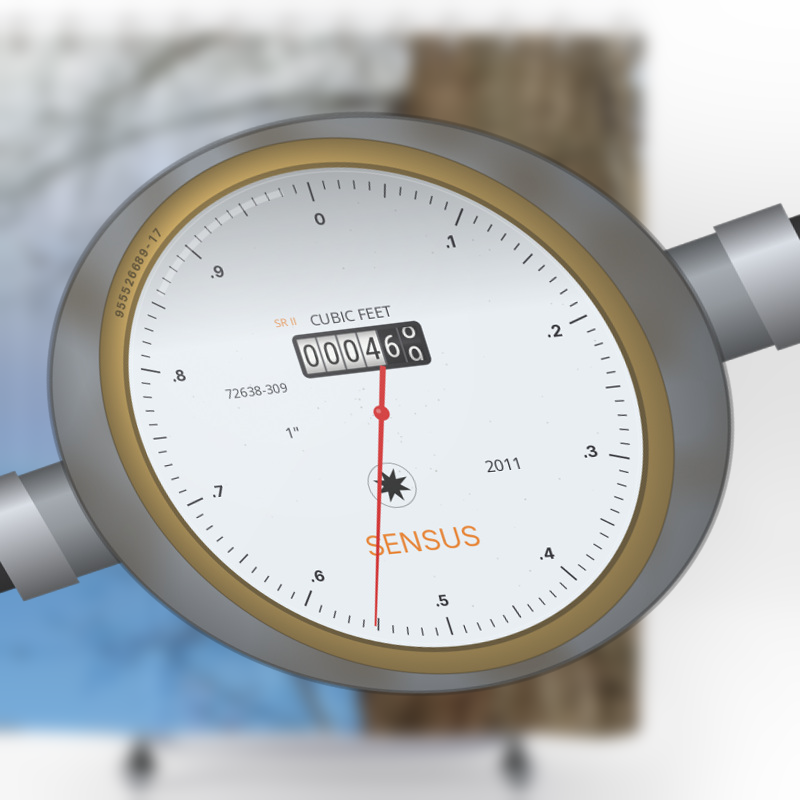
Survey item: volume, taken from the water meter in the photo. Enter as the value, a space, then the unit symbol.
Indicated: 468.55 ft³
